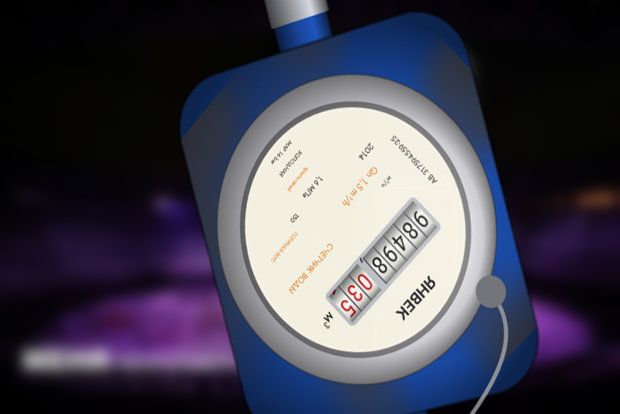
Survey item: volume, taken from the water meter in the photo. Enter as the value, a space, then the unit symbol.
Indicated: 98498.035 m³
